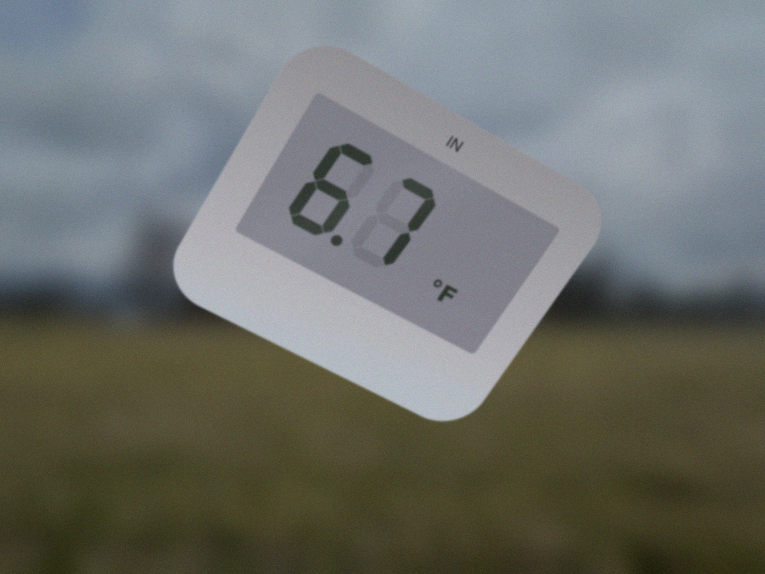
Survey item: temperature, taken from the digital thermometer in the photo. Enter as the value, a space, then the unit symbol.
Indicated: 6.7 °F
